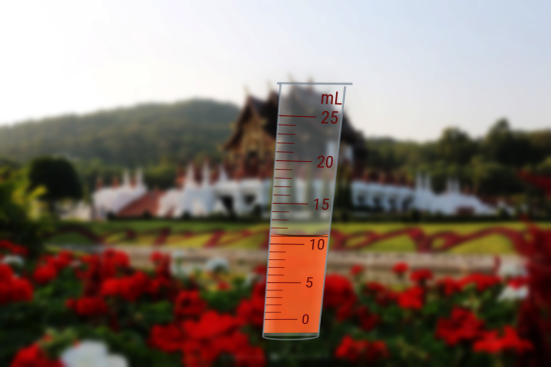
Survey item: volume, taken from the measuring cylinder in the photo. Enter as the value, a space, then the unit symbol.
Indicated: 11 mL
